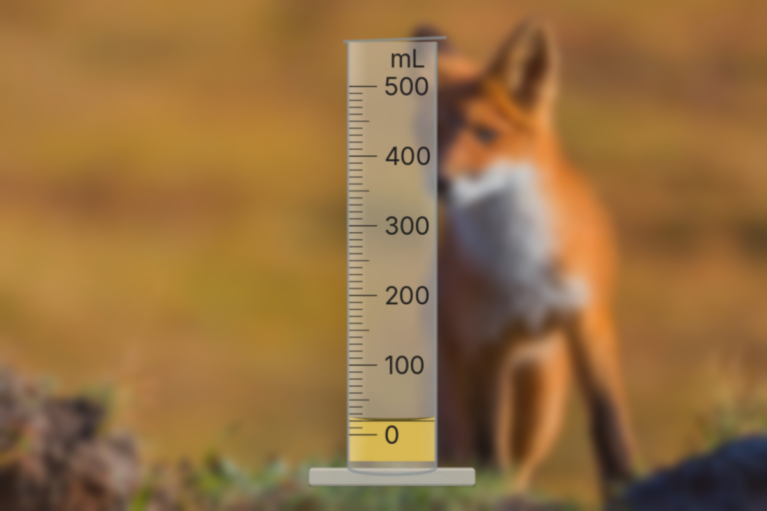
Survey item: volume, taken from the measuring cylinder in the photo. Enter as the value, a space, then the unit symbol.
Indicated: 20 mL
